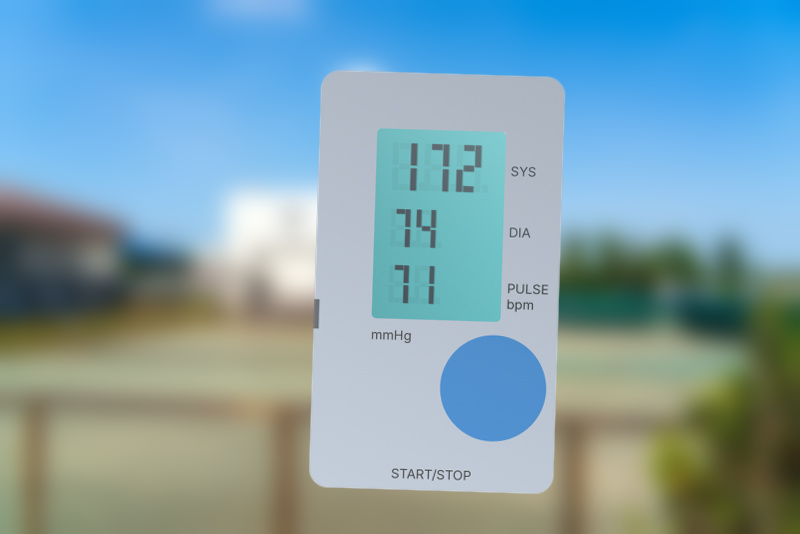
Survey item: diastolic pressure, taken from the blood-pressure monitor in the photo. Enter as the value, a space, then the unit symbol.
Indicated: 74 mmHg
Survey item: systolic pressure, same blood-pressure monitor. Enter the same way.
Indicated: 172 mmHg
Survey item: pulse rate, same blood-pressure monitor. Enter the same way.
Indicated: 71 bpm
